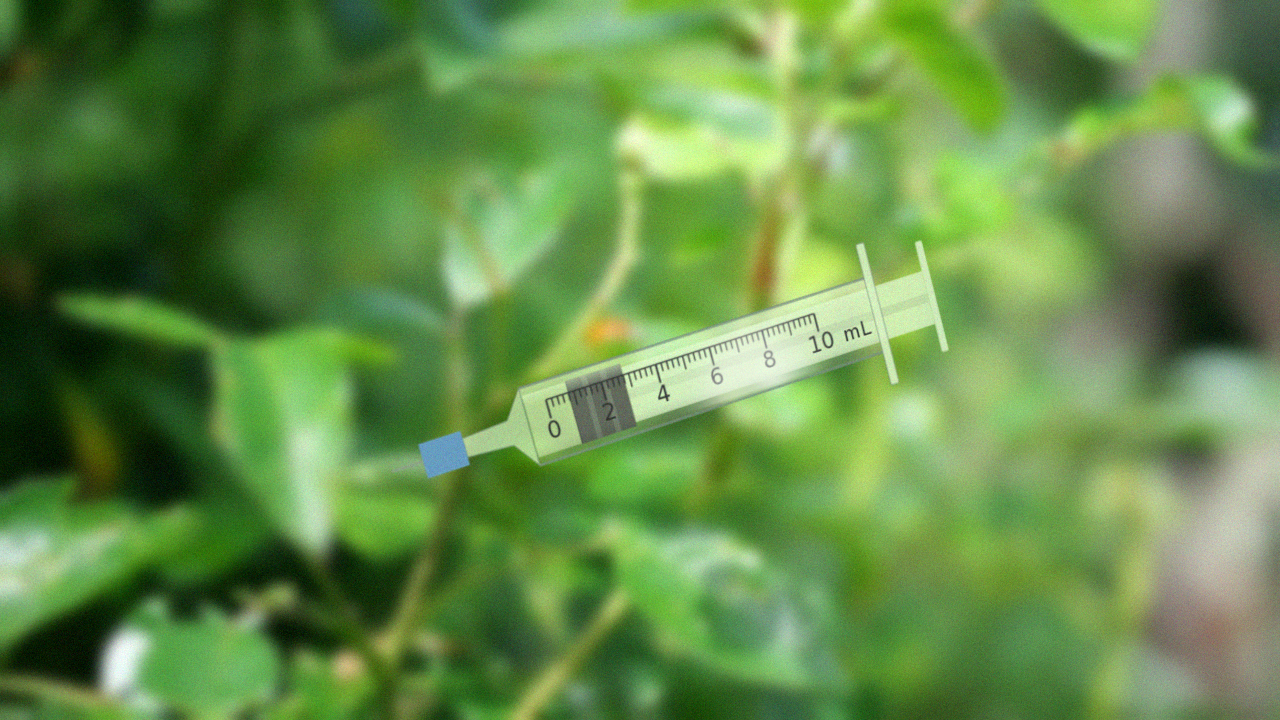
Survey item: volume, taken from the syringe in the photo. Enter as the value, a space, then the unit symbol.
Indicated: 0.8 mL
